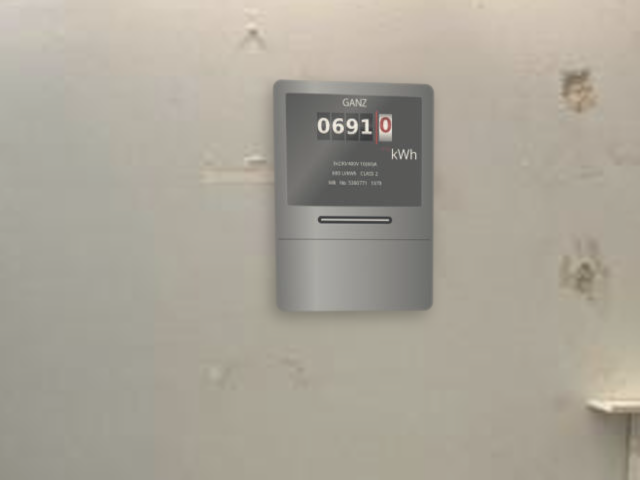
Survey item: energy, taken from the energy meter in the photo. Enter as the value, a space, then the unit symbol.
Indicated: 691.0 kWh
